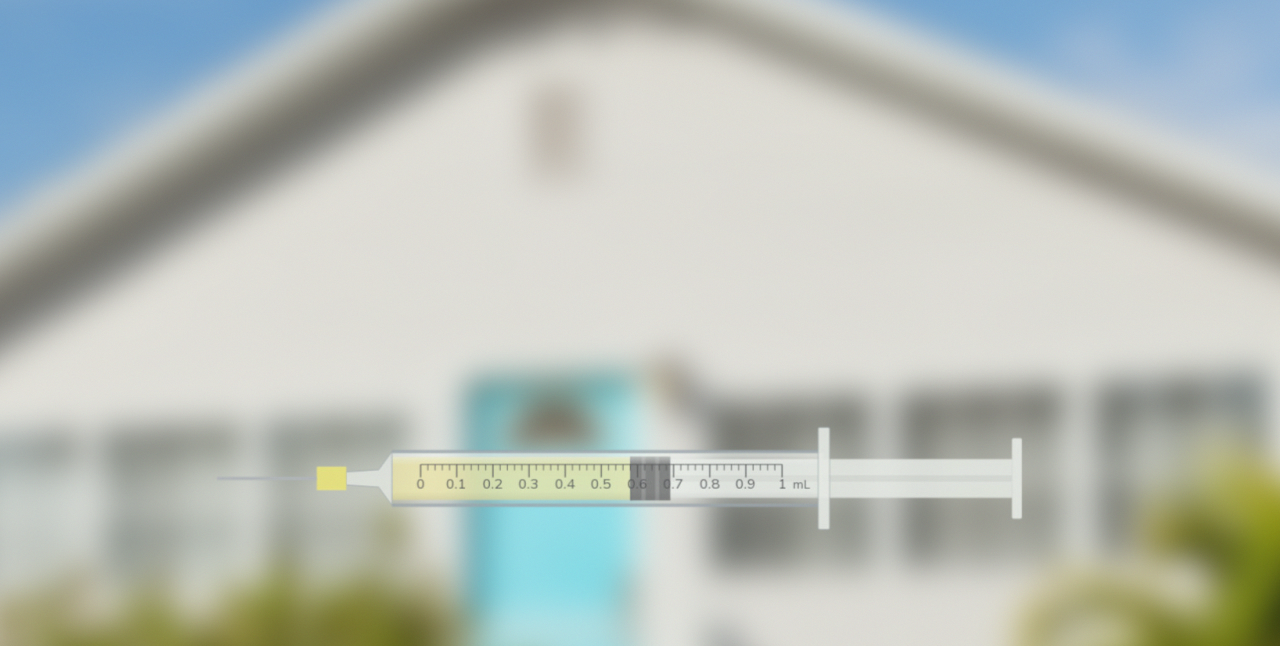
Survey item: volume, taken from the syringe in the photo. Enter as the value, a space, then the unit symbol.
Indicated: 0.58 mL
